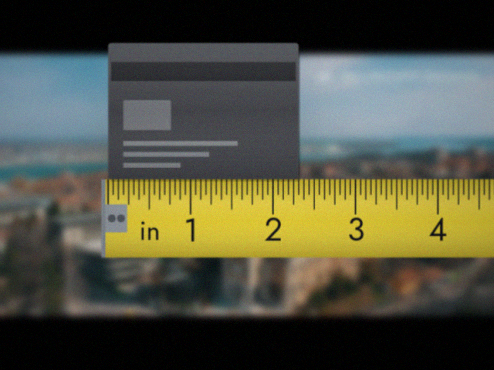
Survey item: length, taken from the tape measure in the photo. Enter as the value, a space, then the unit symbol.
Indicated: 2.3125 in
